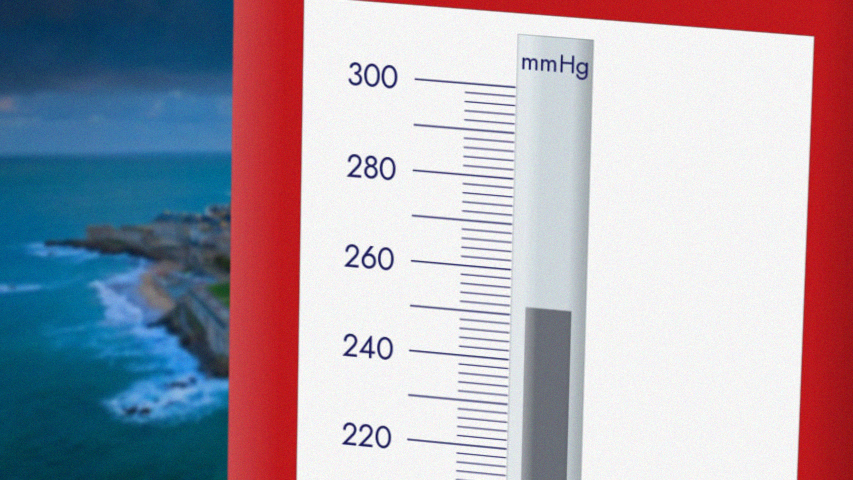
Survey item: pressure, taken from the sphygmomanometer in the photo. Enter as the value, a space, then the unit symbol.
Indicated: 252 mmHg
